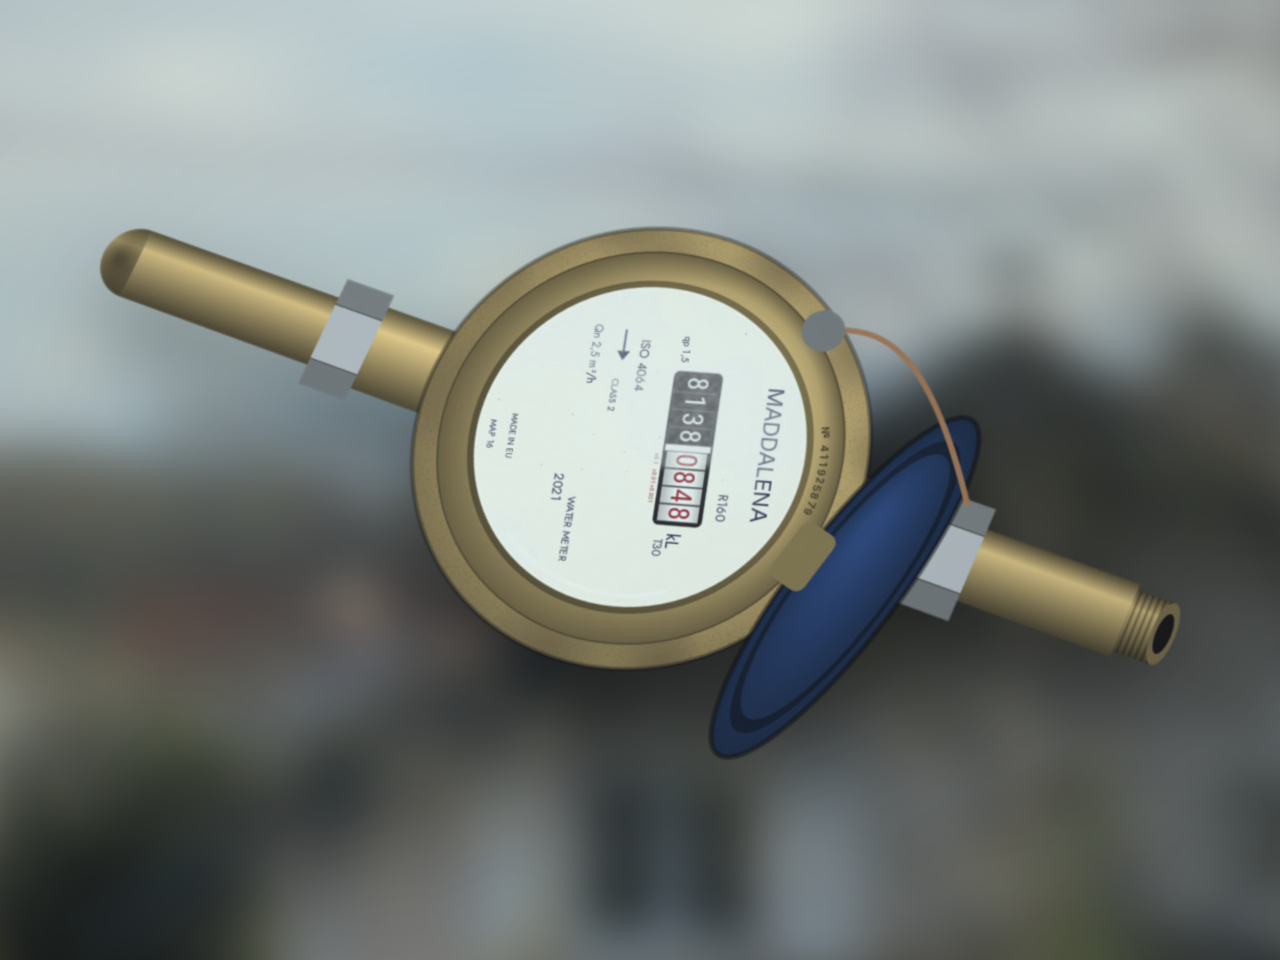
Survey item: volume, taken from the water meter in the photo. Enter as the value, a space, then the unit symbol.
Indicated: 8138.0848 kL
